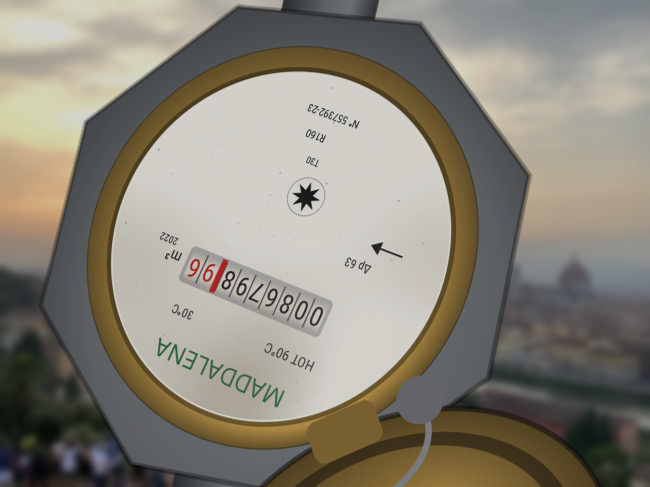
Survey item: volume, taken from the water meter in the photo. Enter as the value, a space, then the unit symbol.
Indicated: 86798.96 m³
